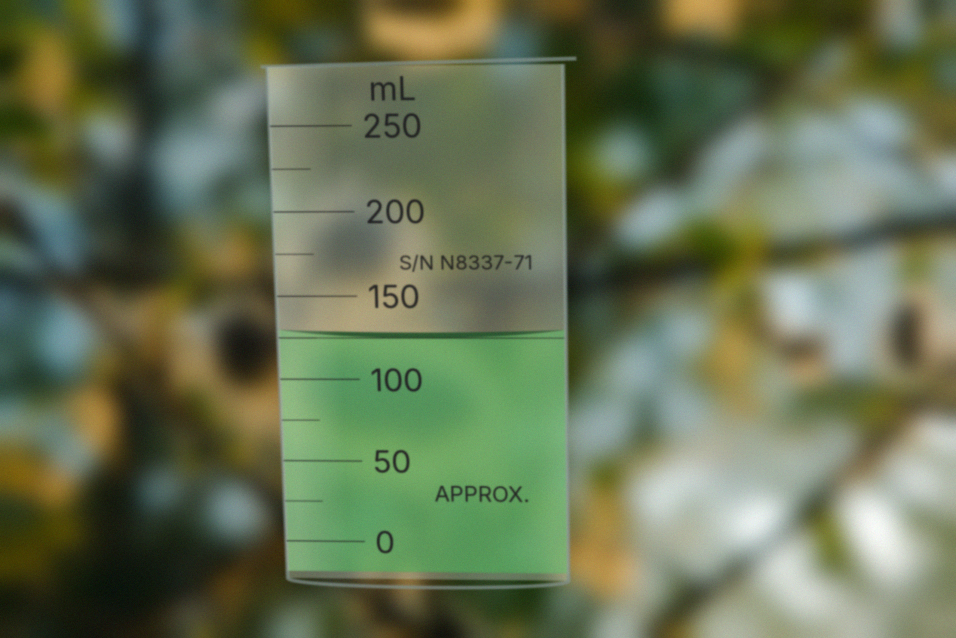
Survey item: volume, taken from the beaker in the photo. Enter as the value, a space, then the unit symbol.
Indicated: 125 mL
